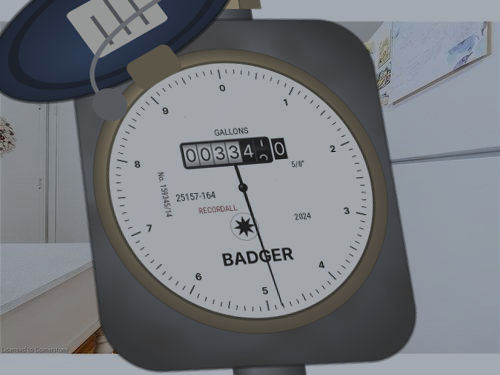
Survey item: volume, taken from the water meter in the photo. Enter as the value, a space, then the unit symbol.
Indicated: 33414.8 gal
